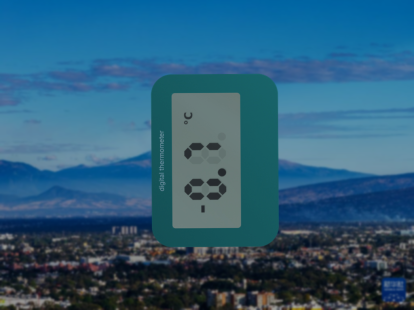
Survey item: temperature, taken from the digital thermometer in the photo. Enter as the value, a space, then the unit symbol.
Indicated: -0.7 °C
